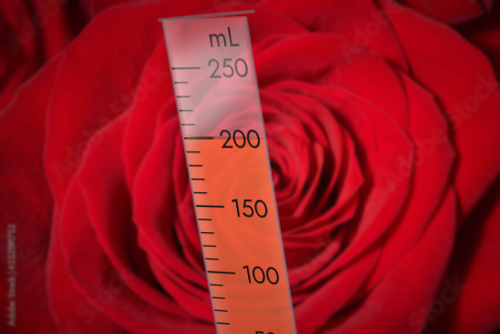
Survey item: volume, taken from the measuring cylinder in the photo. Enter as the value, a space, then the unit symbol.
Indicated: 200 mL
